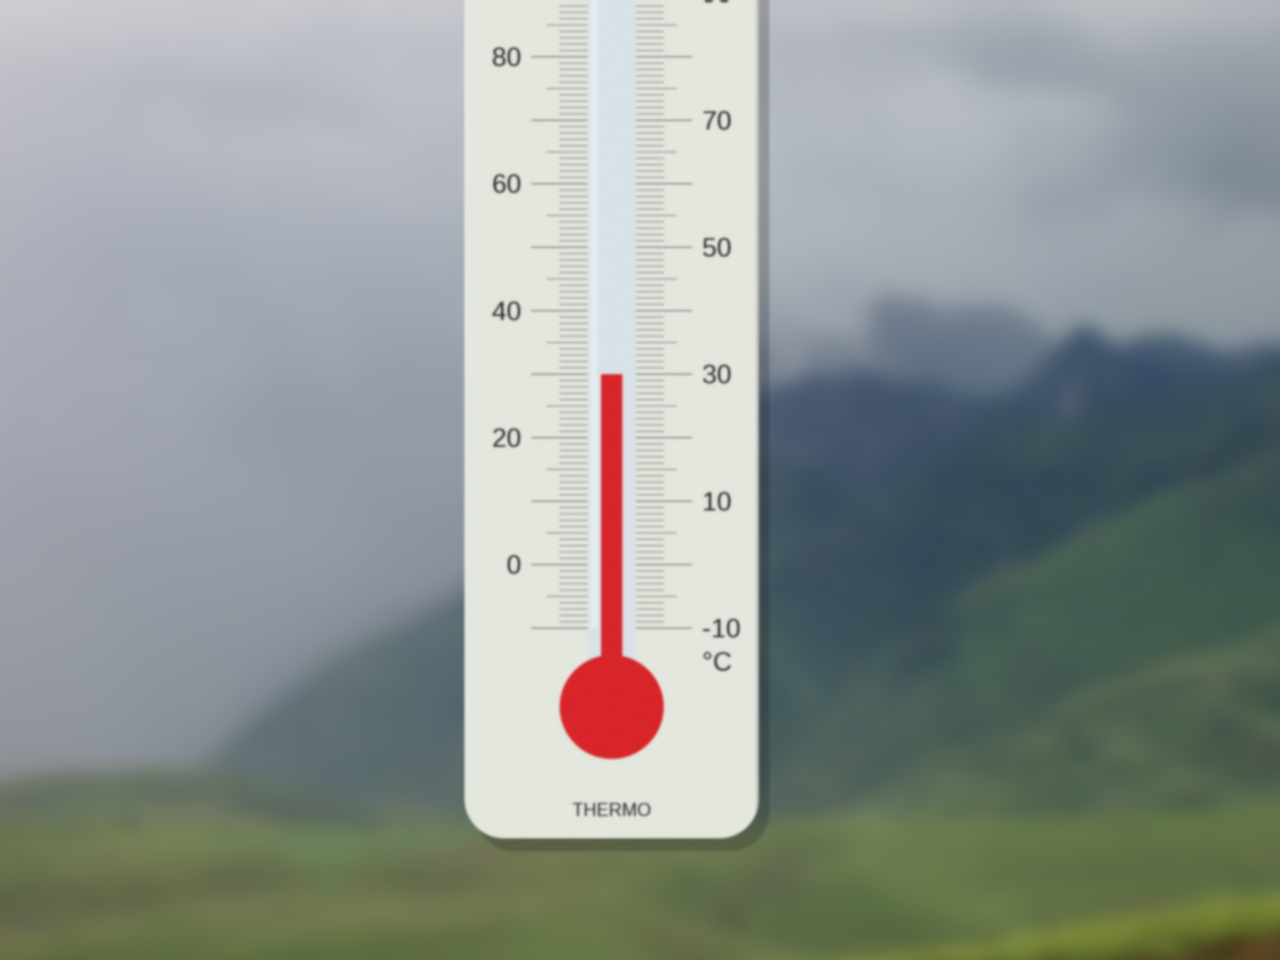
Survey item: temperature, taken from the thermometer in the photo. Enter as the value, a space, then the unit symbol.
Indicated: 30 °C
